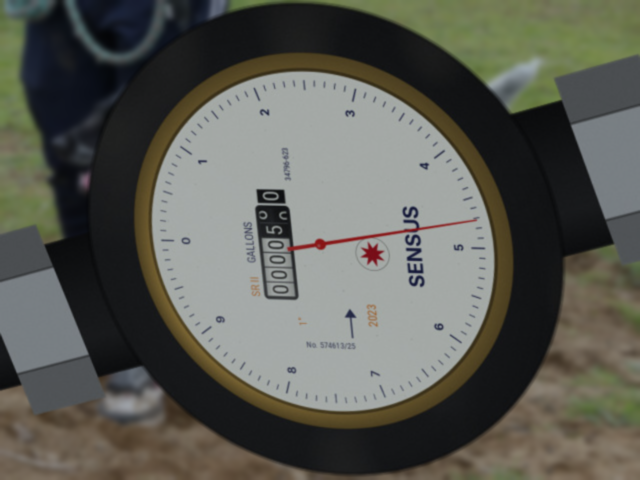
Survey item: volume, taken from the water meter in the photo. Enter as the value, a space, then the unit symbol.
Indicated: 584.7 gal
